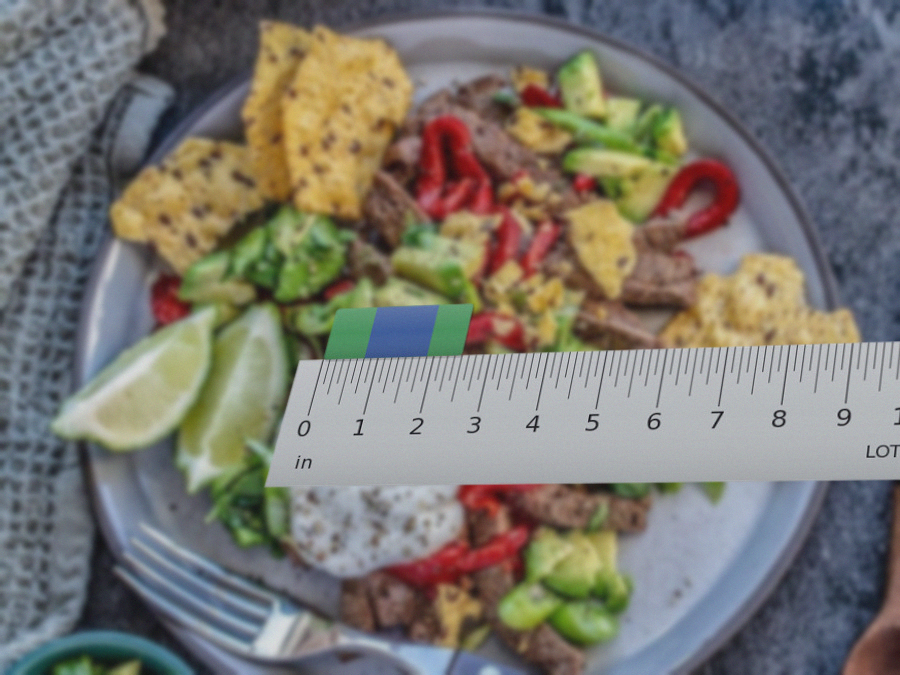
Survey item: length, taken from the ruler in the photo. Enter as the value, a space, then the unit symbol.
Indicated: 2.5 in
